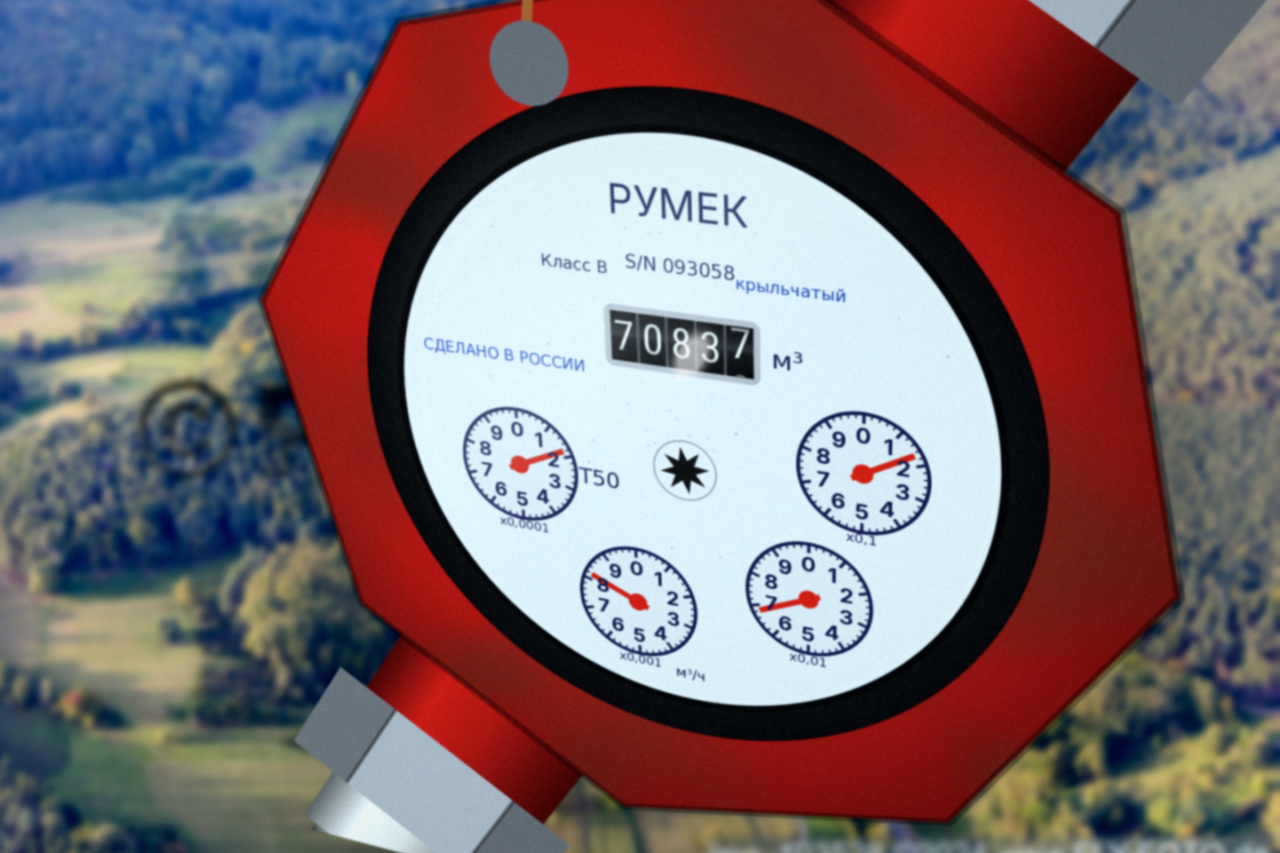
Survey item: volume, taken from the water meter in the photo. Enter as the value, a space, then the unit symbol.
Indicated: 70837.1681 m³
